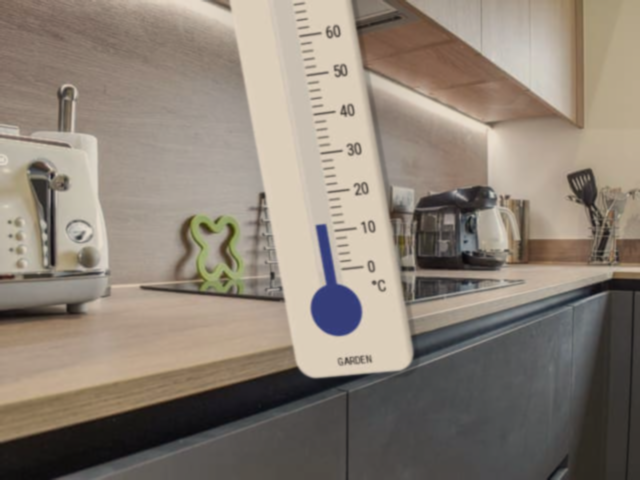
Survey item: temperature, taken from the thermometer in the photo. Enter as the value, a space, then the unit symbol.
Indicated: 12 °C
